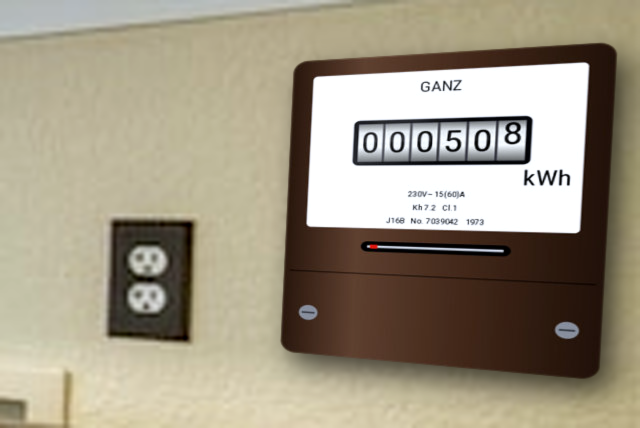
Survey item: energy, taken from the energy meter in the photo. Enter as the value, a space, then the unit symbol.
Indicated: 508 kWh
